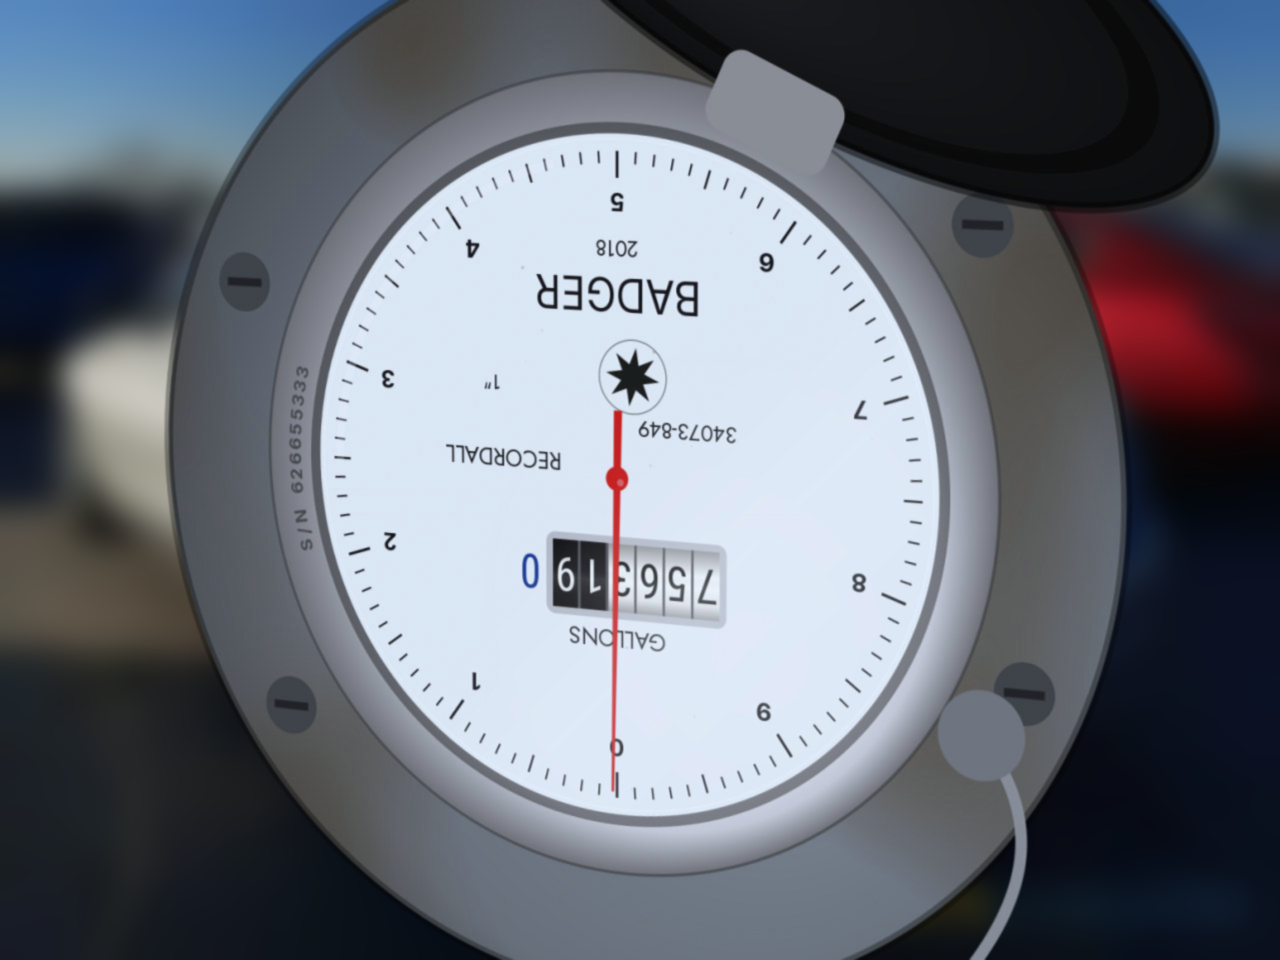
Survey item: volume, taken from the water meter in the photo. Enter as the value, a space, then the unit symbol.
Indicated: 7563190.0 gal
